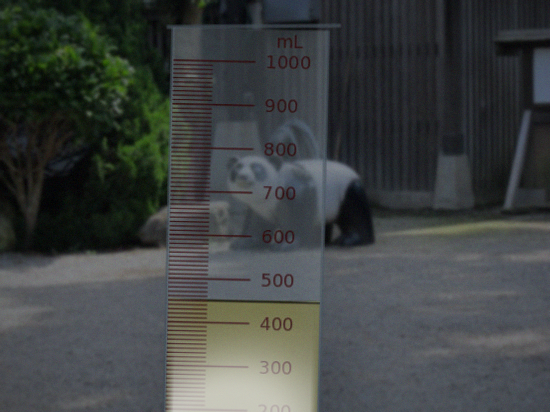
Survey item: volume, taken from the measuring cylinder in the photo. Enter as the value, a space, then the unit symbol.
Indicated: 450 mL
